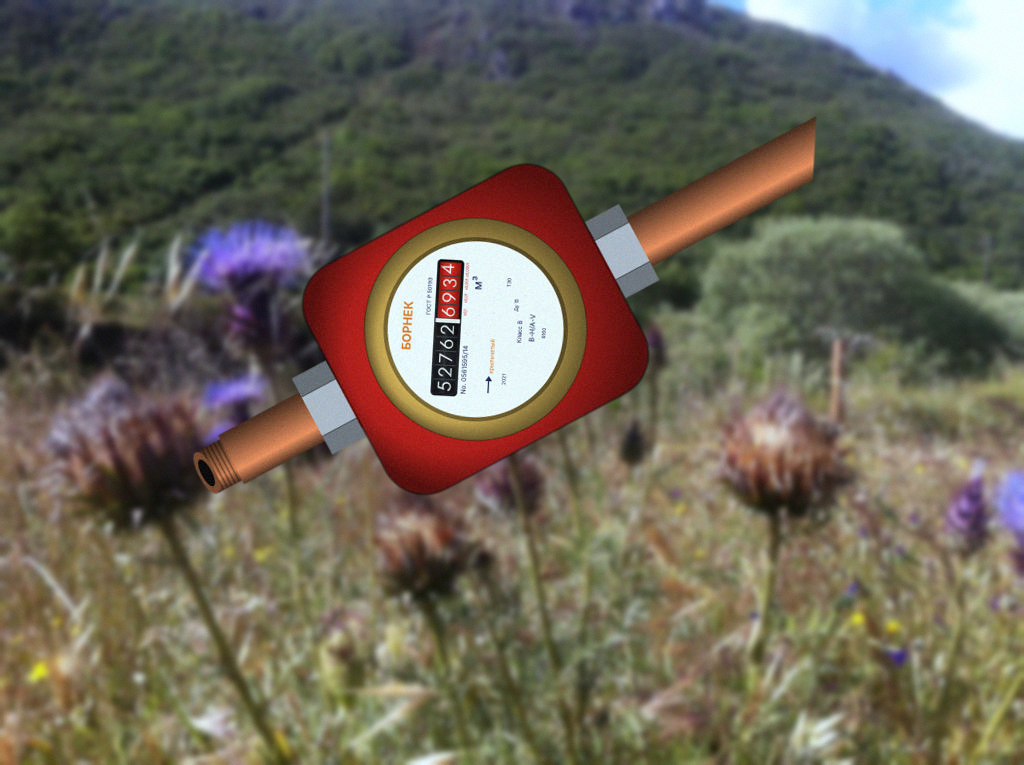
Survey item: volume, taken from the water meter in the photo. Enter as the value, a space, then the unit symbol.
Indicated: 52762.6934 m³
